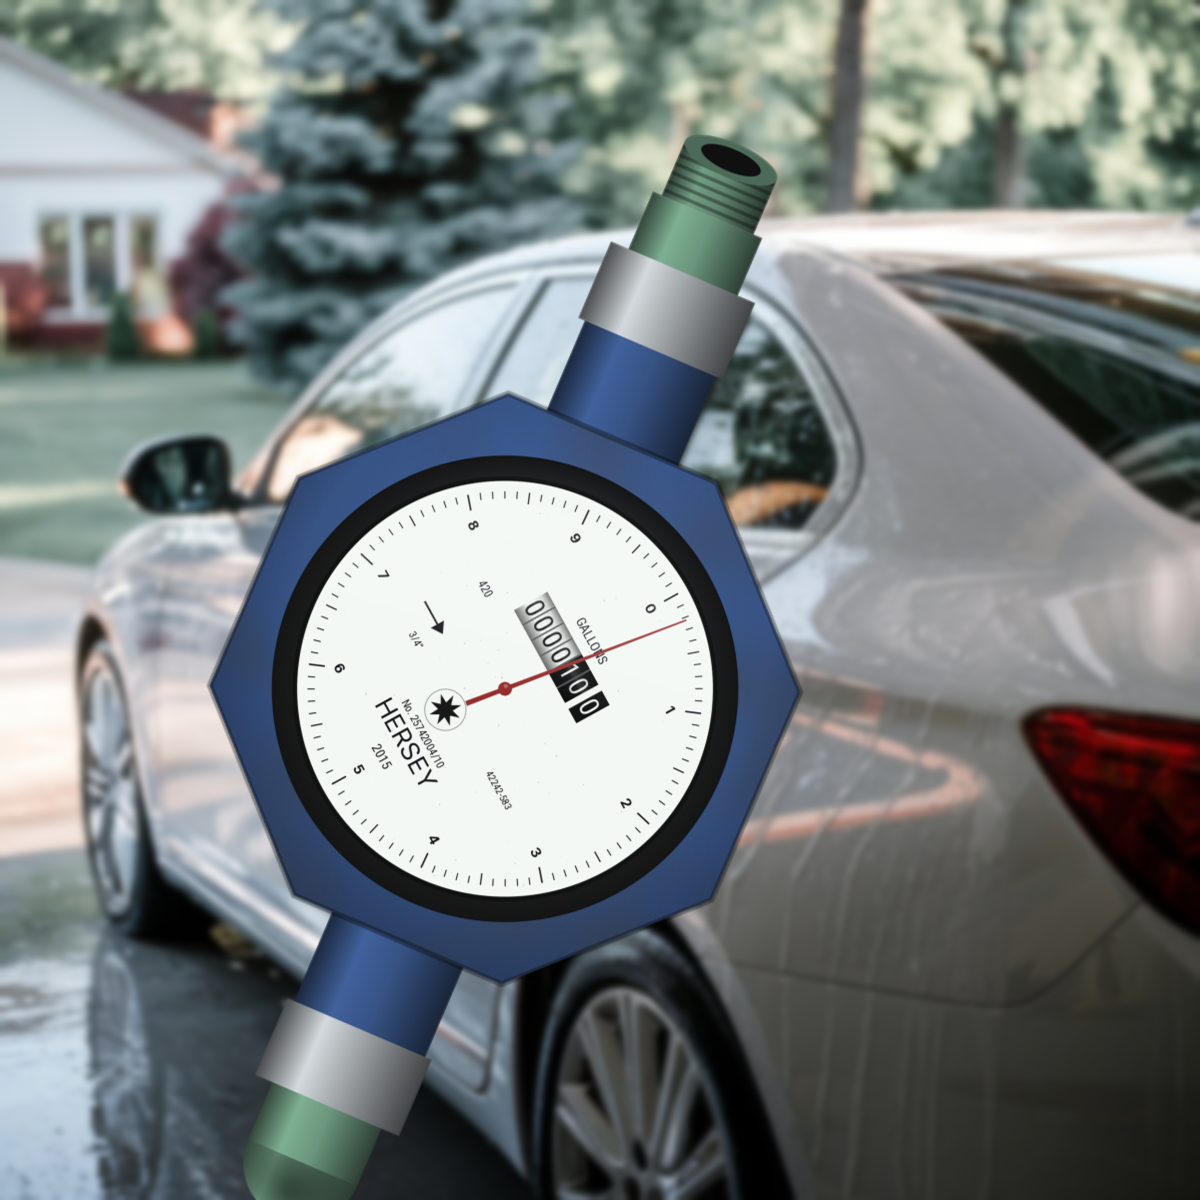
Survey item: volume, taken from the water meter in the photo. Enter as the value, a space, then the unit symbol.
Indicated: 100.2 gal
